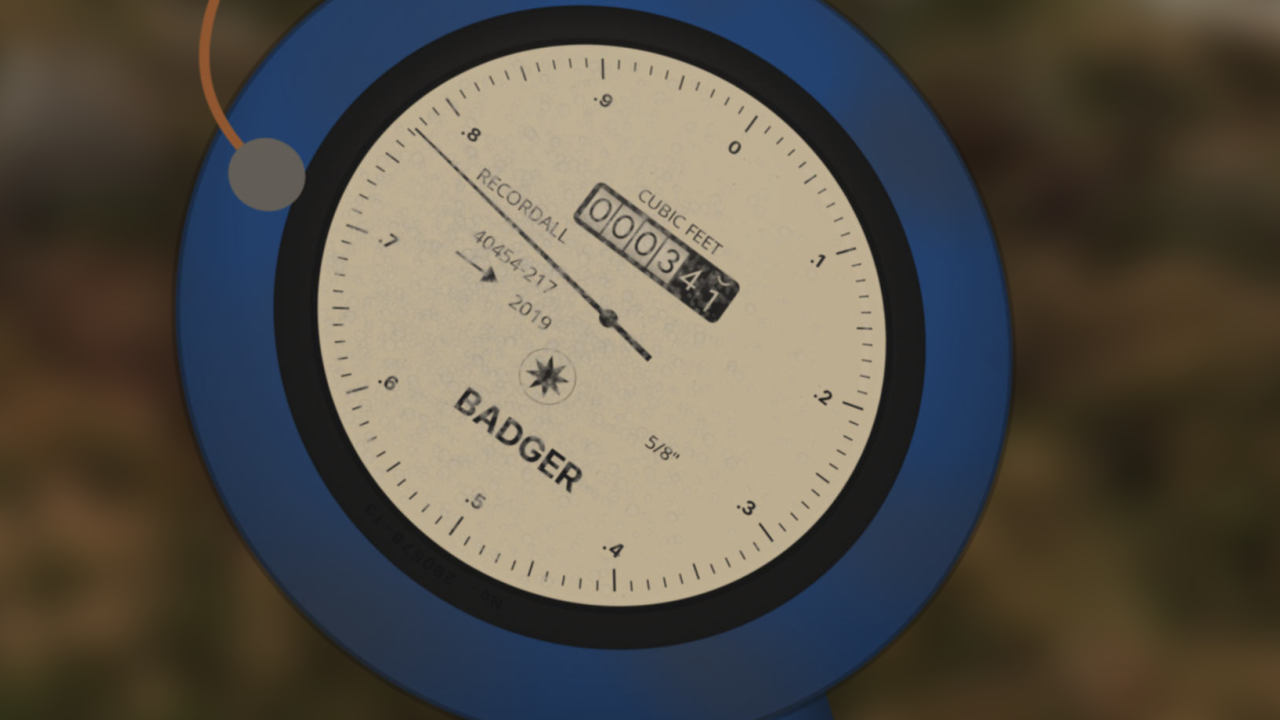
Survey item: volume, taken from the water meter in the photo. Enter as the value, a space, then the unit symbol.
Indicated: 340.77 ft³
